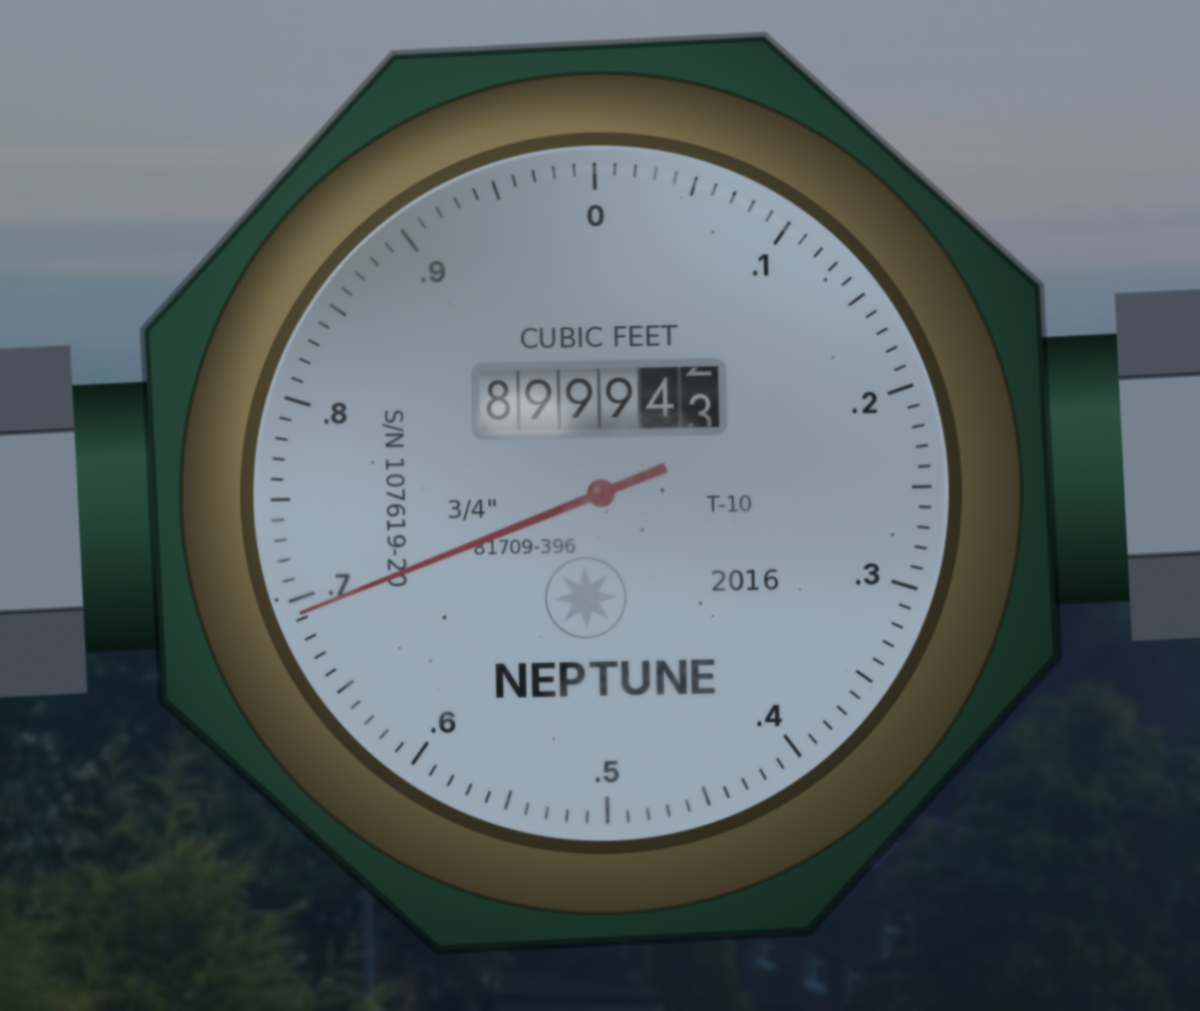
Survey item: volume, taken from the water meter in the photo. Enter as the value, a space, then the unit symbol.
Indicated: 899942.69 ft³
